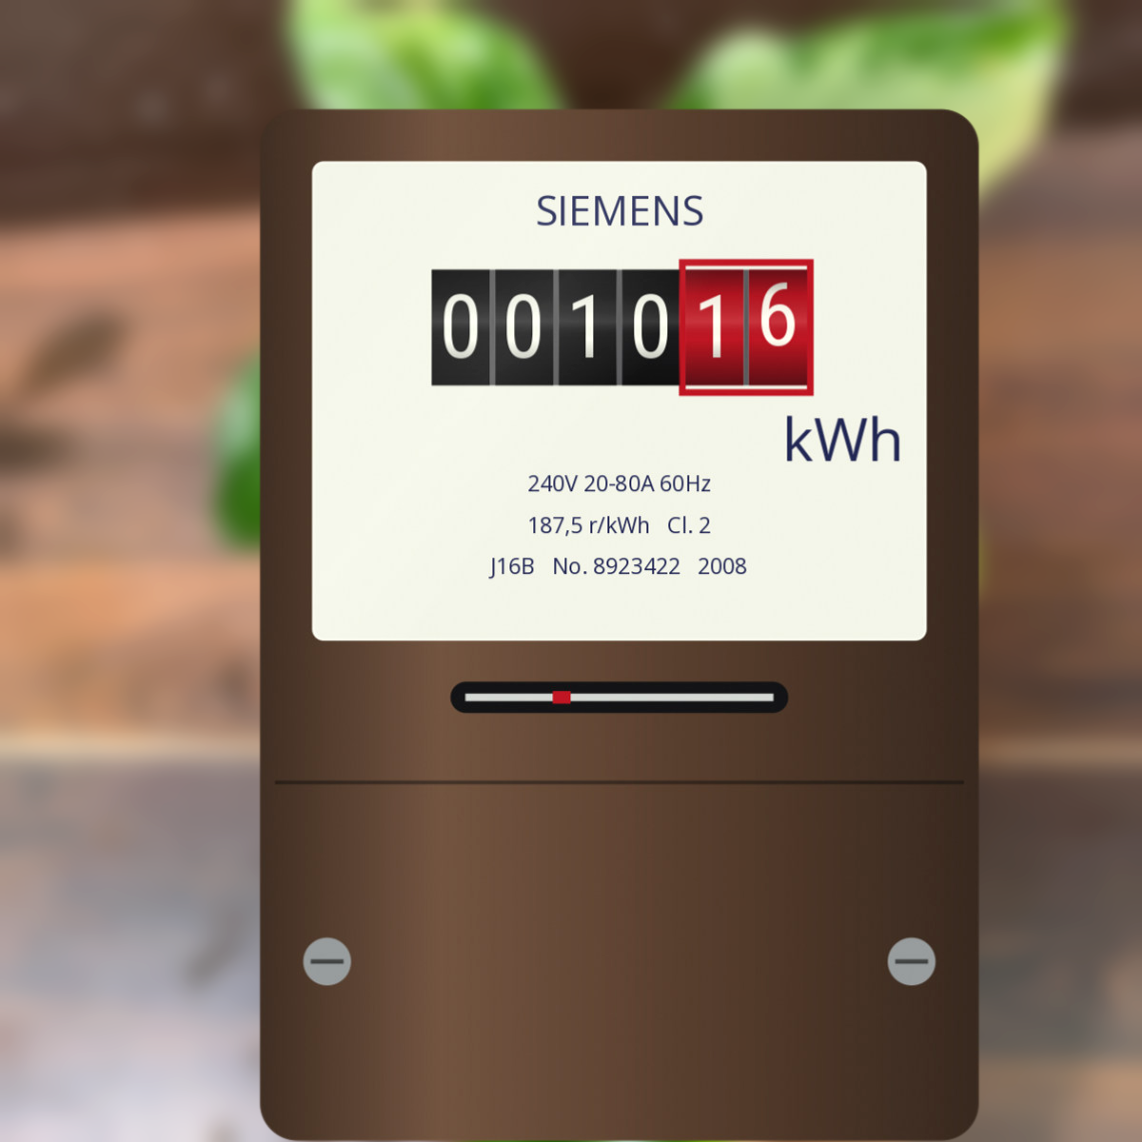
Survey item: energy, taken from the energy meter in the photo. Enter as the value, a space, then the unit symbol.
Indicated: 10.16 kWh
